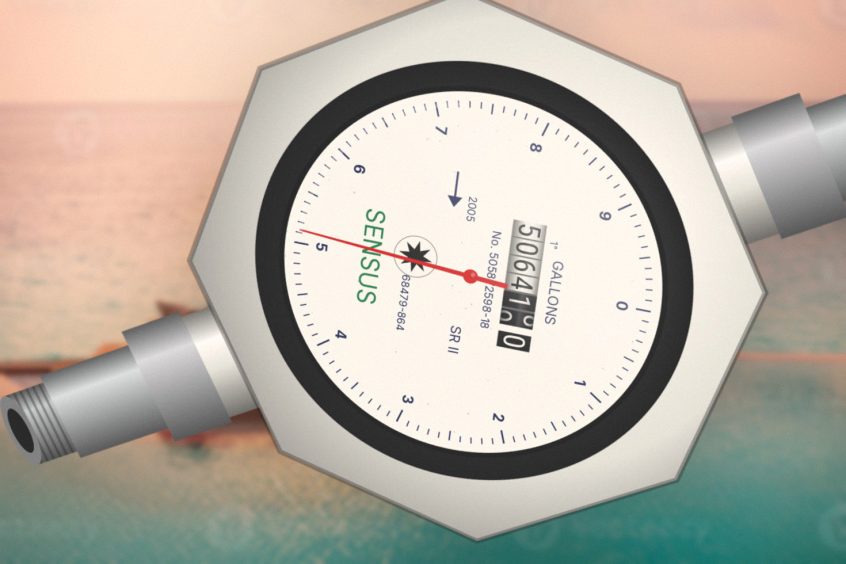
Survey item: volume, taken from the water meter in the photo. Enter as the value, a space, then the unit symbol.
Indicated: 5064185.1 gal
